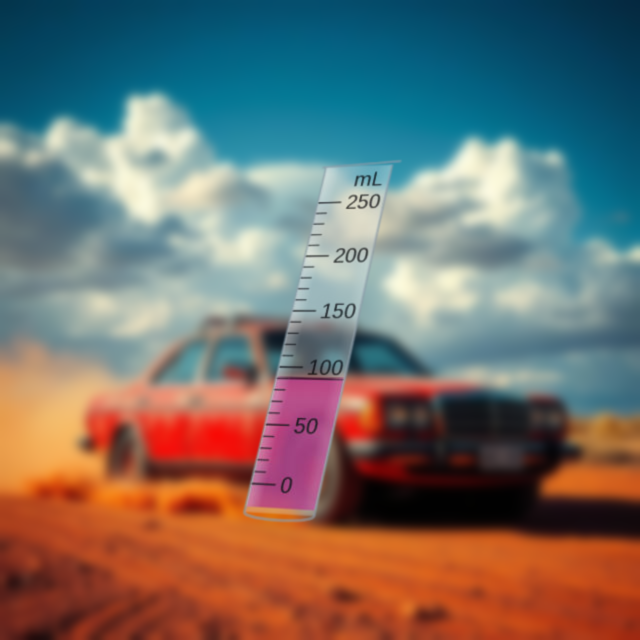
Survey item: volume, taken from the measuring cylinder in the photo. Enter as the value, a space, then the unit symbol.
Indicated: 90 mL
